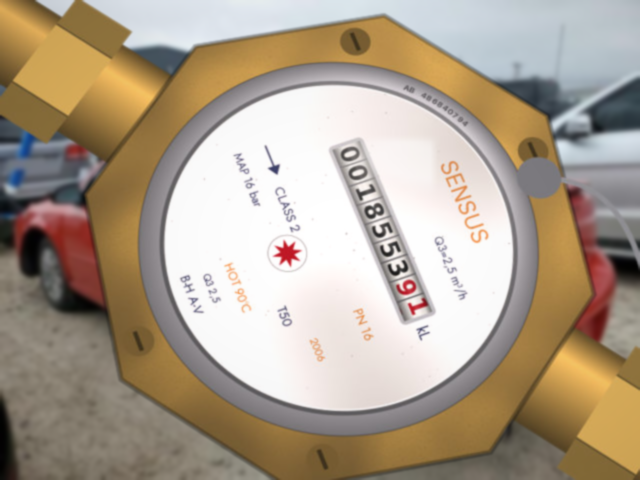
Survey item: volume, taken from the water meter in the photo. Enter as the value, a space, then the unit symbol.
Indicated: 18553.91 kL
